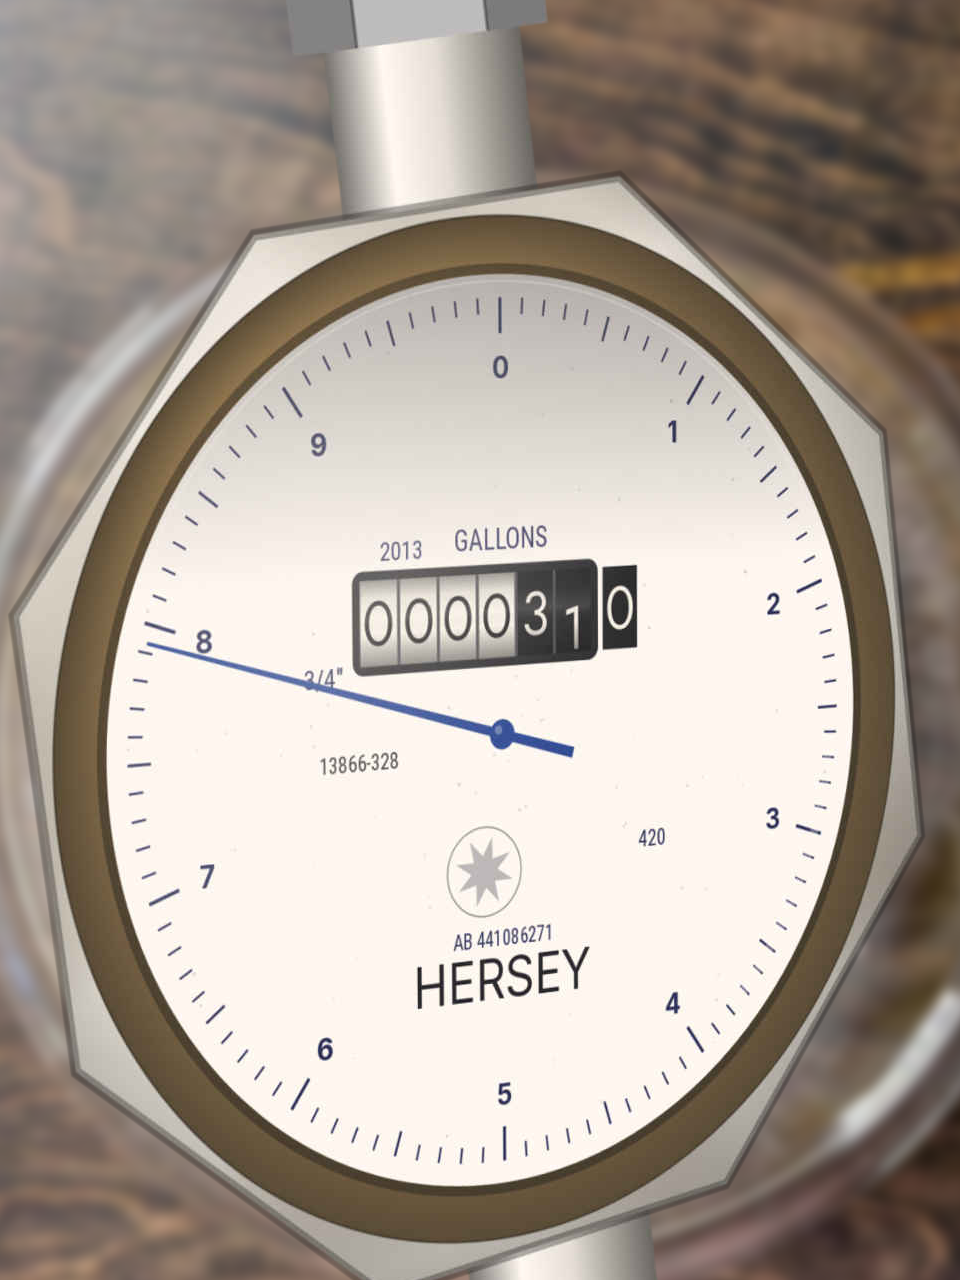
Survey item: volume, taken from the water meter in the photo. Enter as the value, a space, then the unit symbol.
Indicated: 307.9 gal
